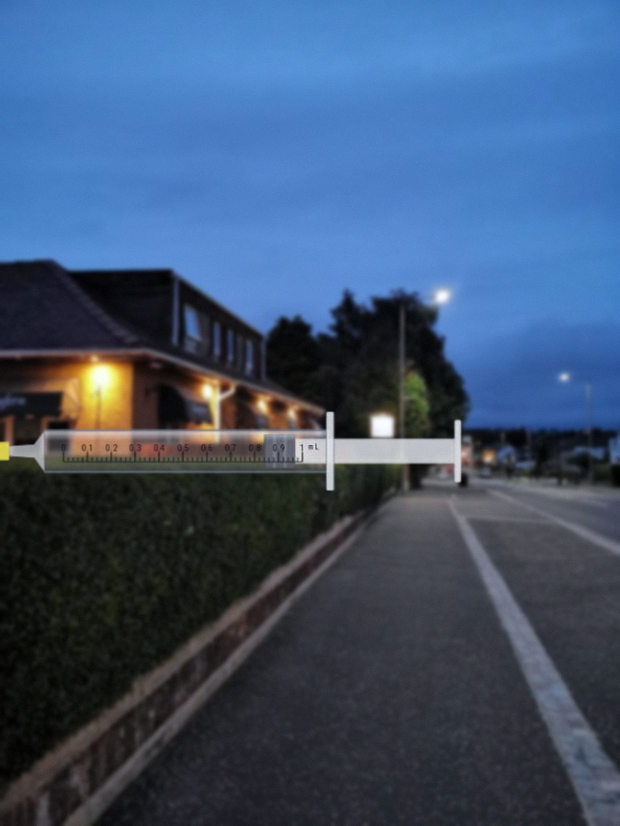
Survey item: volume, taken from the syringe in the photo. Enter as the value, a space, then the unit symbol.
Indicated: 0.84 mL
